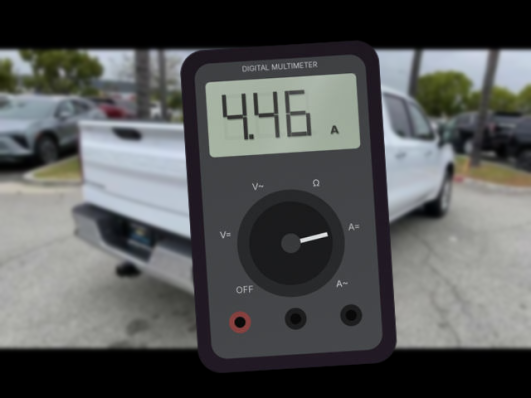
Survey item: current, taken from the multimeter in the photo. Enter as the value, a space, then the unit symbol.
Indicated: 4.46 A
